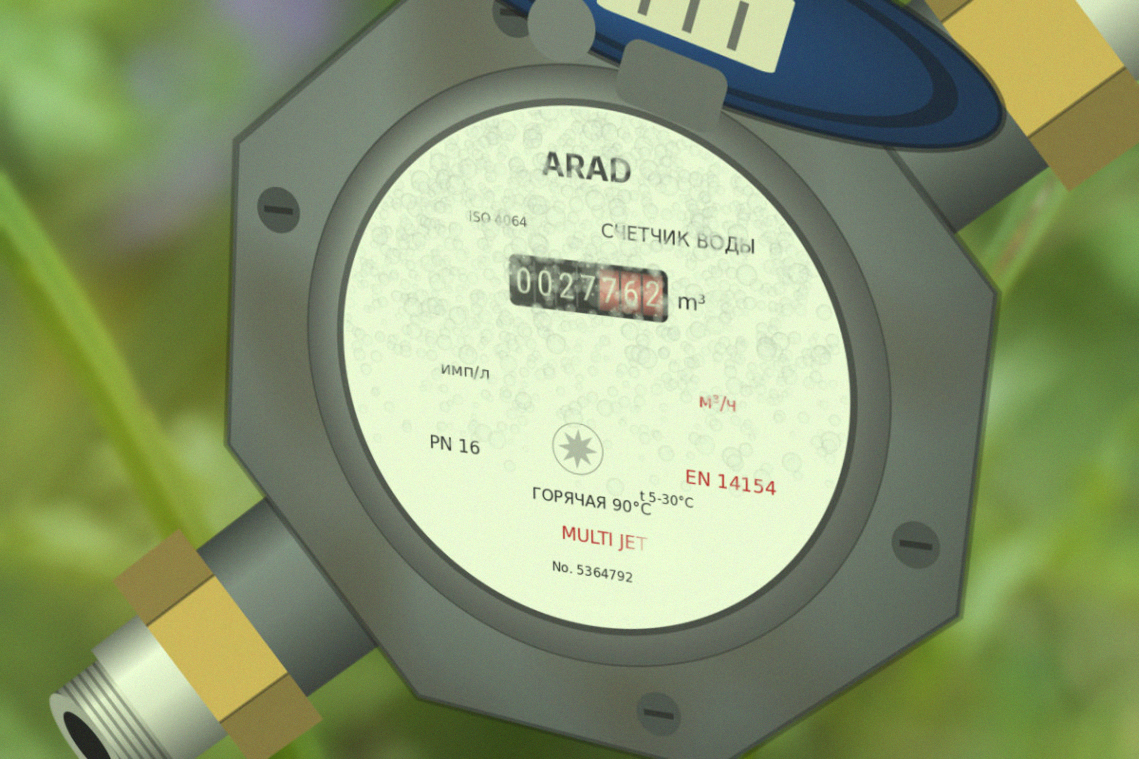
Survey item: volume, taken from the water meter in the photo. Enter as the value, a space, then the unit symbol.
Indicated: 27.762 m³
